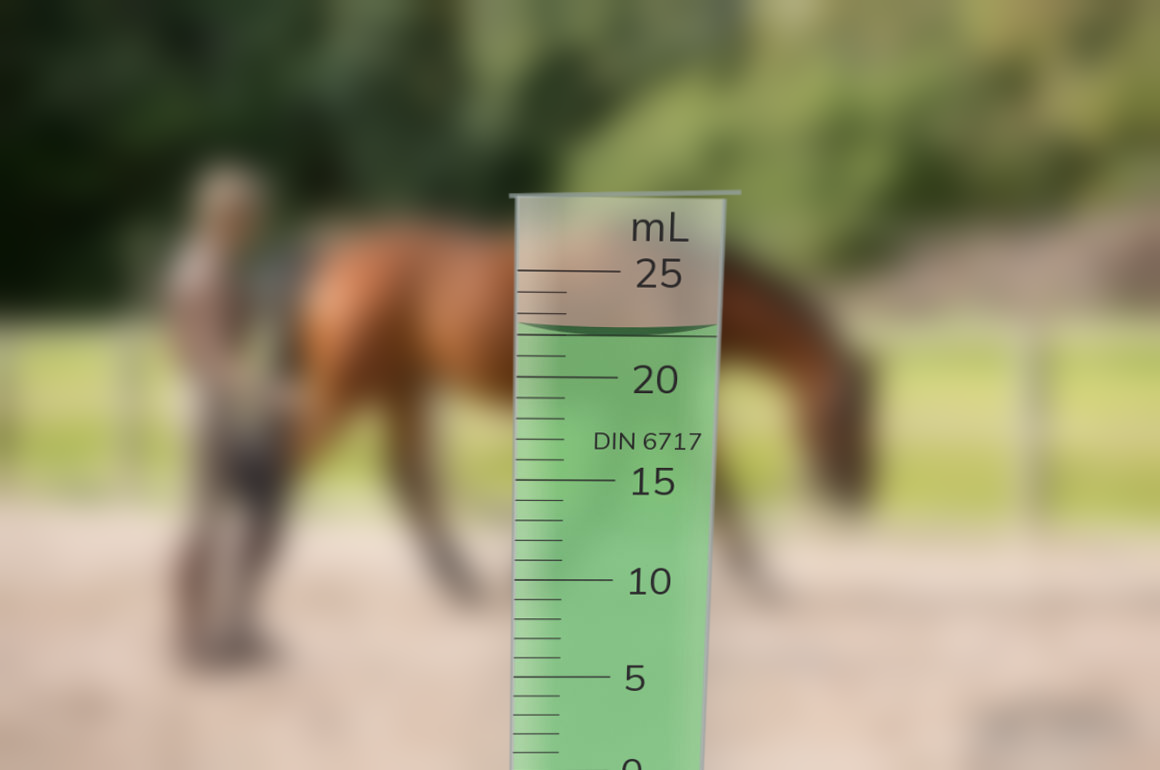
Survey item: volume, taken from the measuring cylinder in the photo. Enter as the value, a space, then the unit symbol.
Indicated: 22 mL
